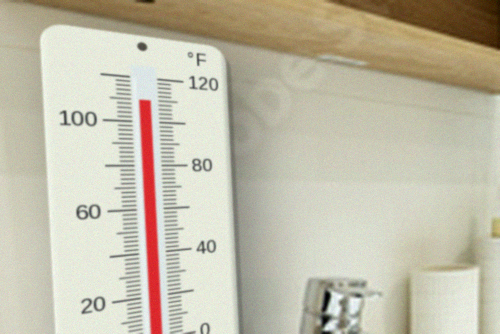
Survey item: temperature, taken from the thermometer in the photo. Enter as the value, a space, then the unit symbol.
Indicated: 110 °F
